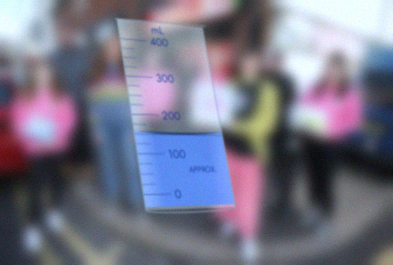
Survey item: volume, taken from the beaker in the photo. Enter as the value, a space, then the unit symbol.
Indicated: 150 mL
